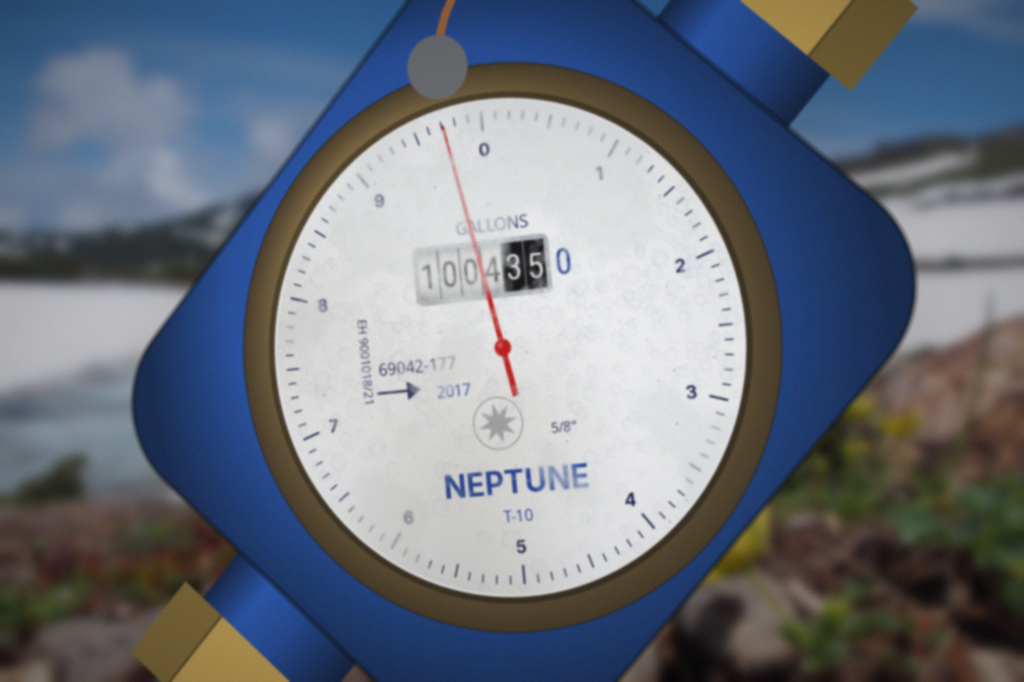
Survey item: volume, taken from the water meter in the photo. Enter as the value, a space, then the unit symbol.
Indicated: 1004349.7 gal
